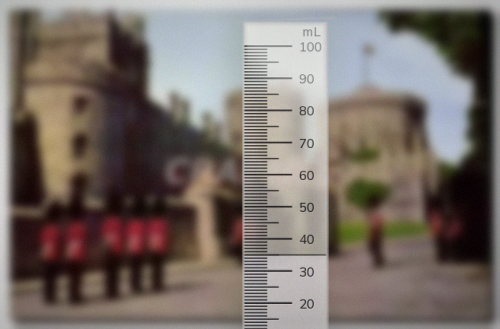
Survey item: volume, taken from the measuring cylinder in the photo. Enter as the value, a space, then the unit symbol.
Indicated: 35 mL
